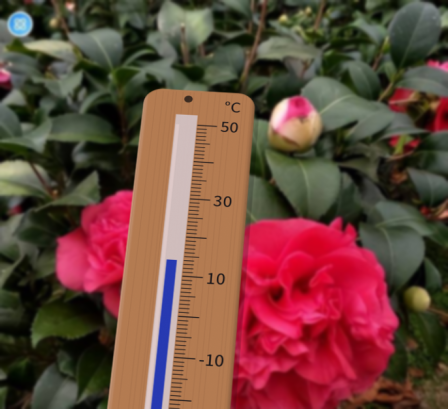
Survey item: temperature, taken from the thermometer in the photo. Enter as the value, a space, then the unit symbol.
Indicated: 14 °C
